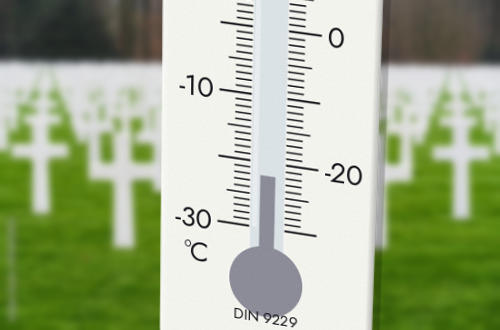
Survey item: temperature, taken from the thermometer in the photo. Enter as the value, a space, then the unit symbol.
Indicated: -22 °C
